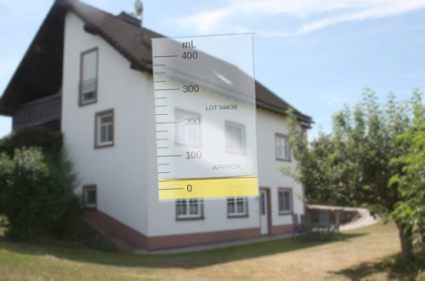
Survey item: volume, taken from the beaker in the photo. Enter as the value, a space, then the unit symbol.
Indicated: 25 mL
